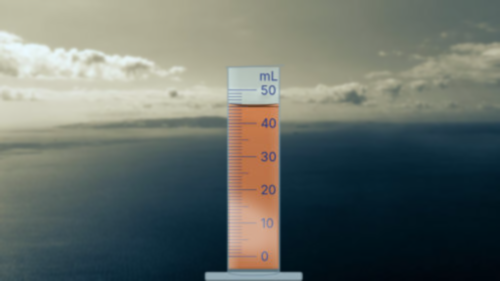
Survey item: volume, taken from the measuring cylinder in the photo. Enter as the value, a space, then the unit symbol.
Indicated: 45 mL
